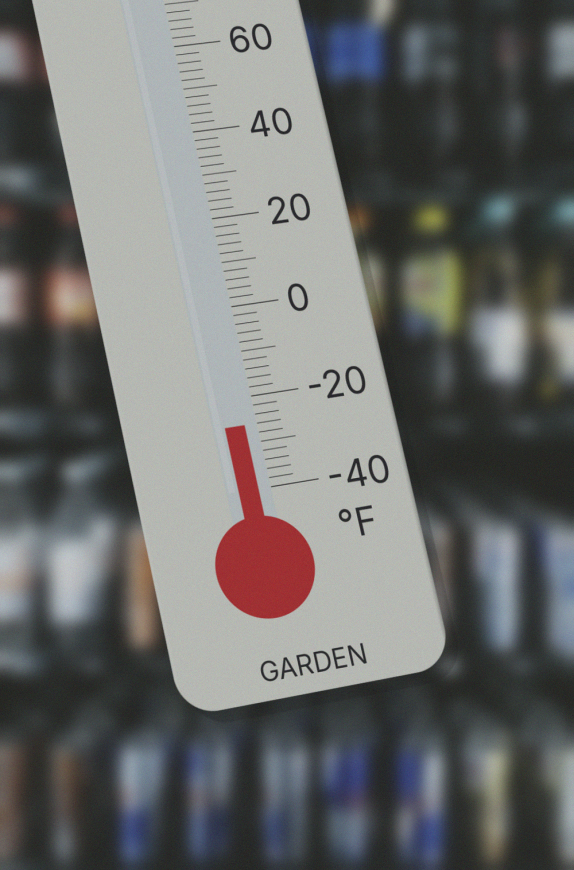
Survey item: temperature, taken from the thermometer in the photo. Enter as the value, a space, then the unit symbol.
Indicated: -26 °F
